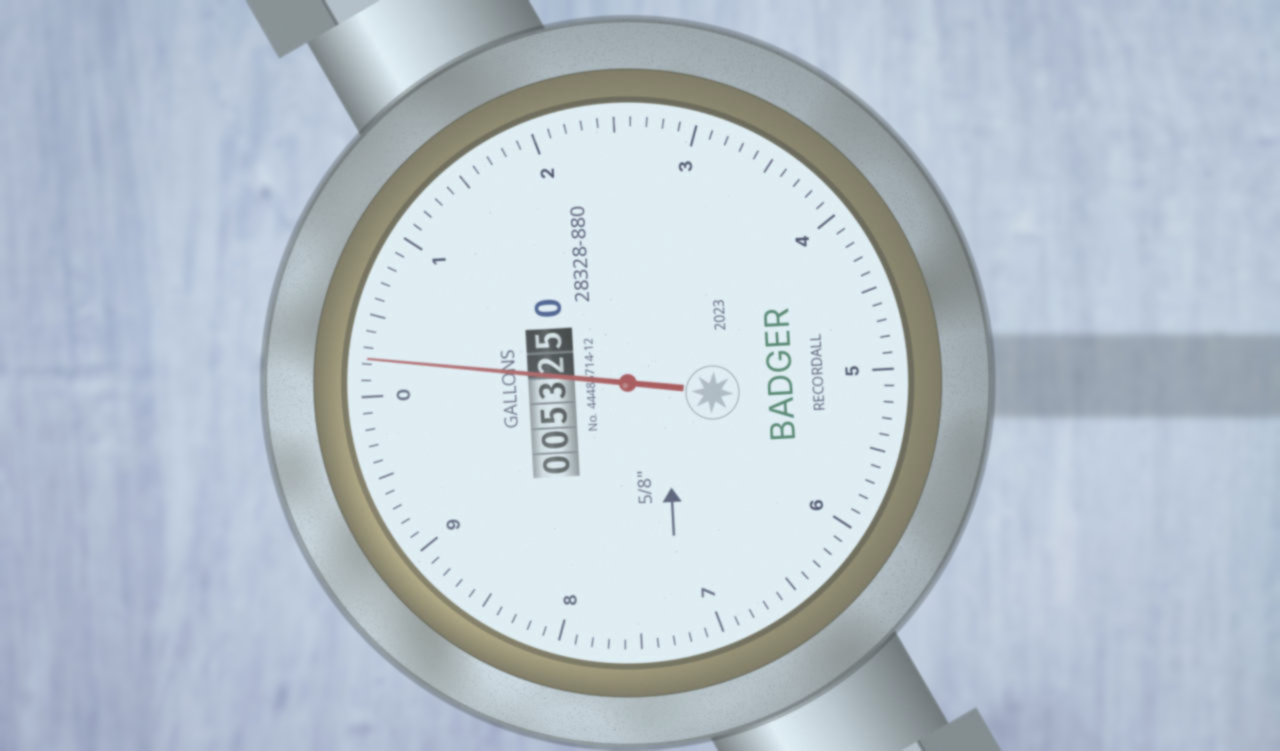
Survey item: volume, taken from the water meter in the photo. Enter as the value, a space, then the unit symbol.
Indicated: 53250.2 gal
